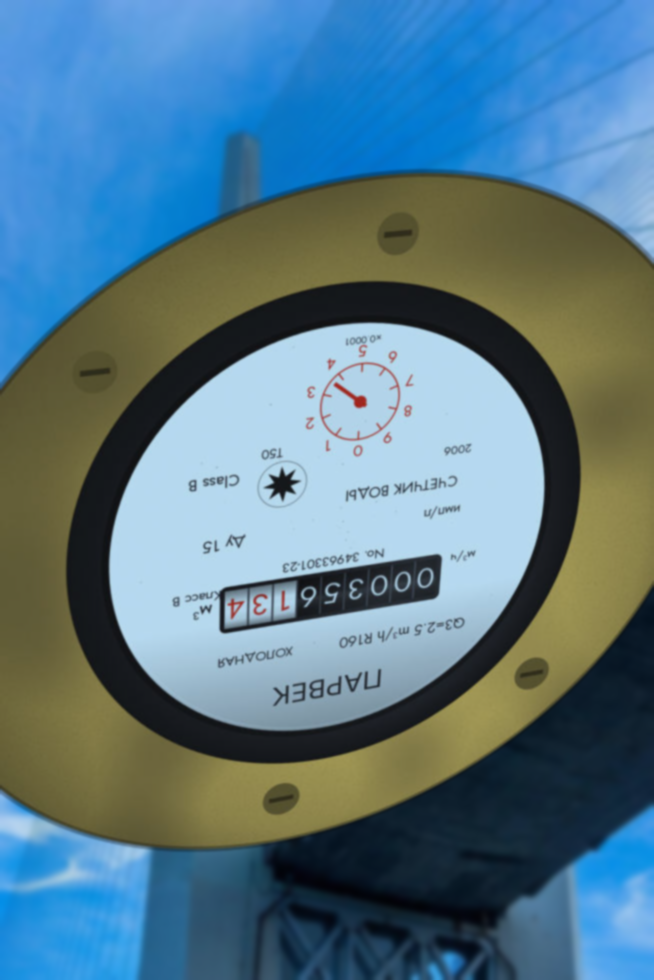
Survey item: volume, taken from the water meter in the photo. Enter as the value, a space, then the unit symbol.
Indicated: 356.1343 m³
